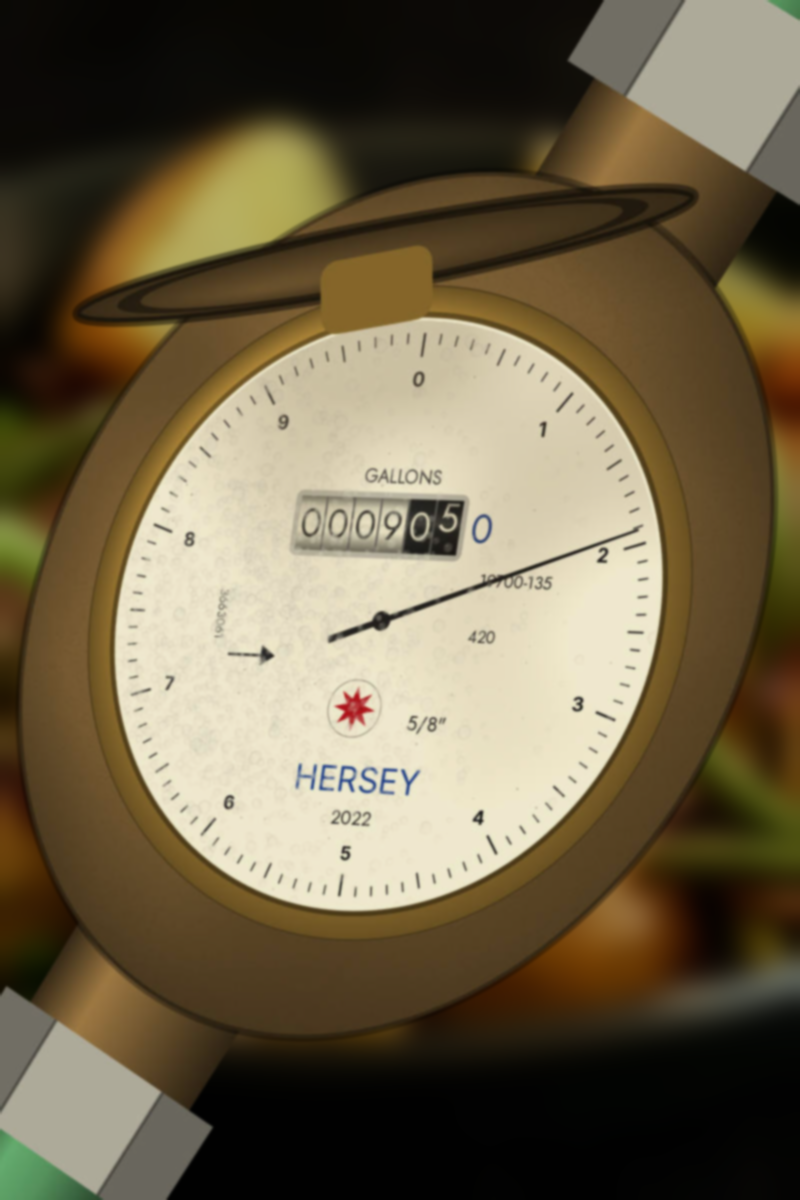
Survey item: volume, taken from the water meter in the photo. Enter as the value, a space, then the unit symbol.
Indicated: 9051.9 gal
